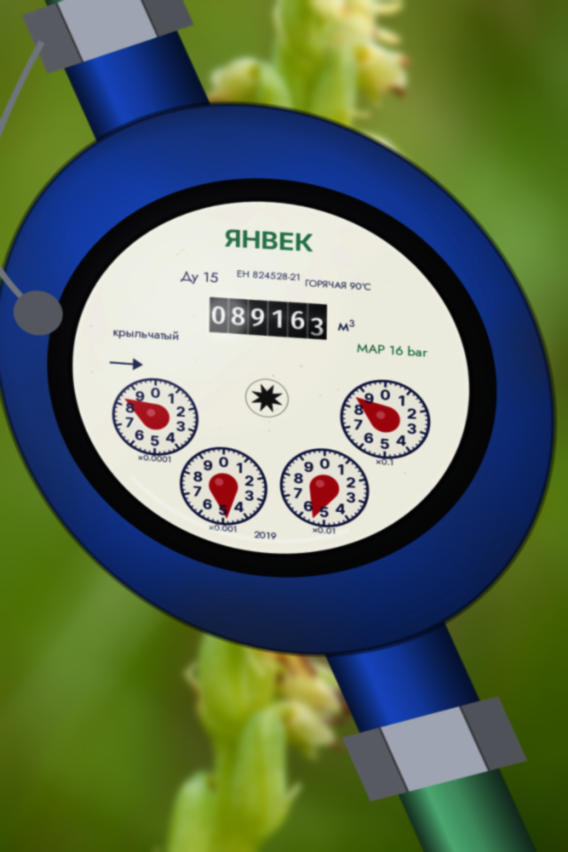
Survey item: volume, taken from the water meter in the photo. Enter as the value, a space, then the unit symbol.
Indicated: 89162.8548 m³
